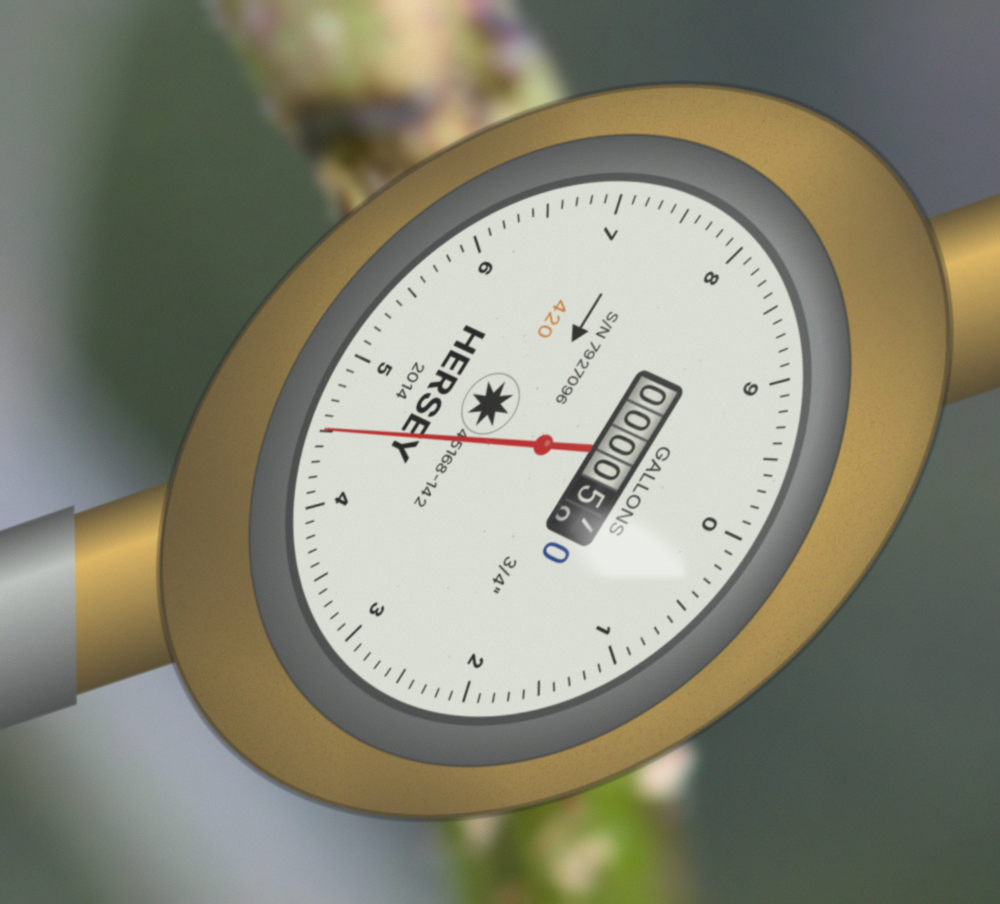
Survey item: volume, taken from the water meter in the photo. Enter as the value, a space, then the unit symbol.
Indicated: 574.5 gal
